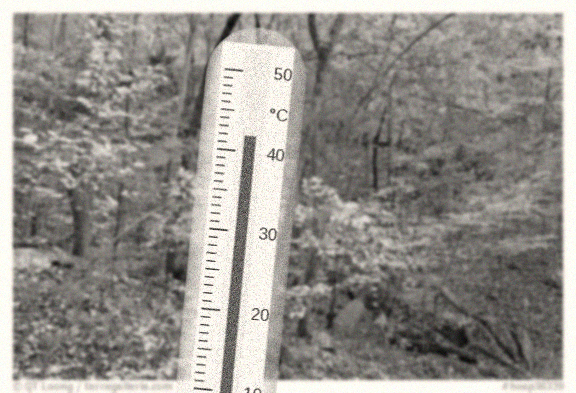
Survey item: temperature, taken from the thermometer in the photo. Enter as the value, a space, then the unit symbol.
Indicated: 42 °C
